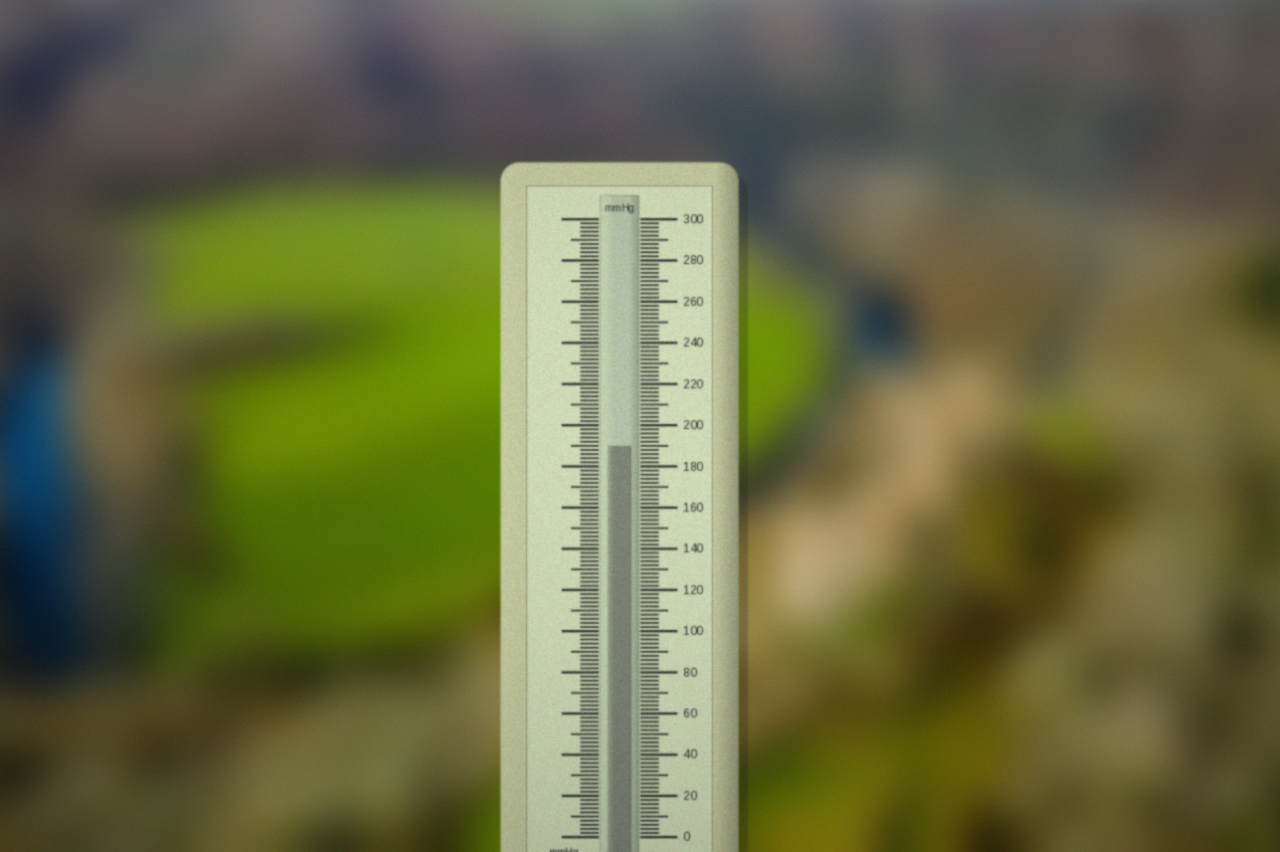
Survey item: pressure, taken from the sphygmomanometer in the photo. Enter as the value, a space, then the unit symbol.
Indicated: 190 mmHg
